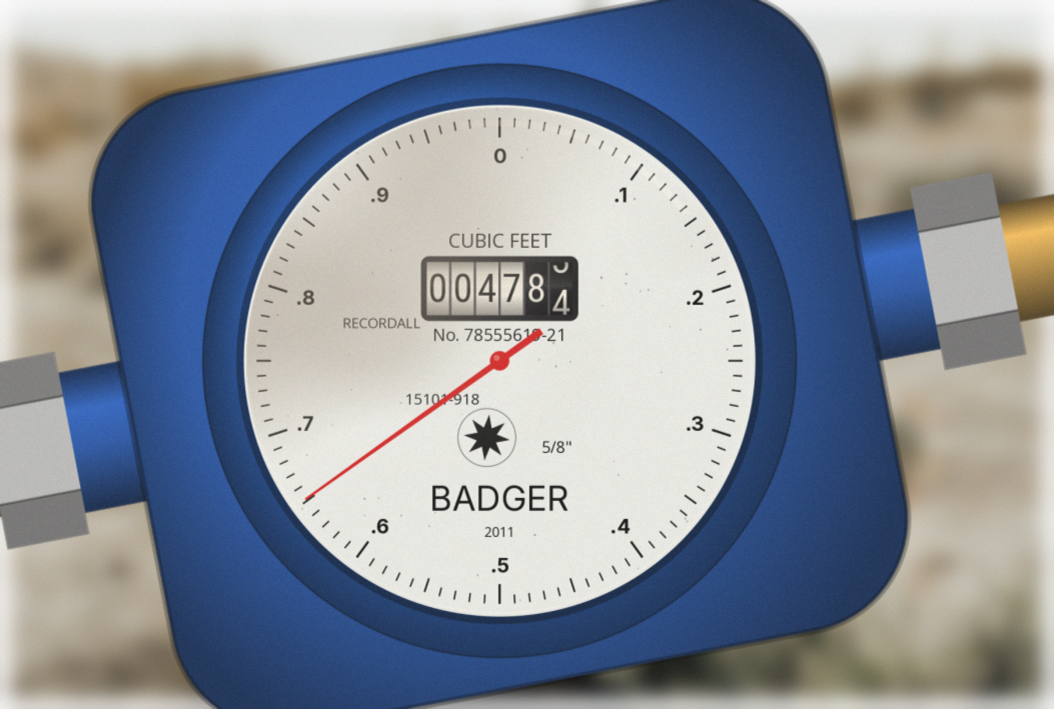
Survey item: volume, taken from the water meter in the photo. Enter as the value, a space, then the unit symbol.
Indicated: 4783.65 ft³
